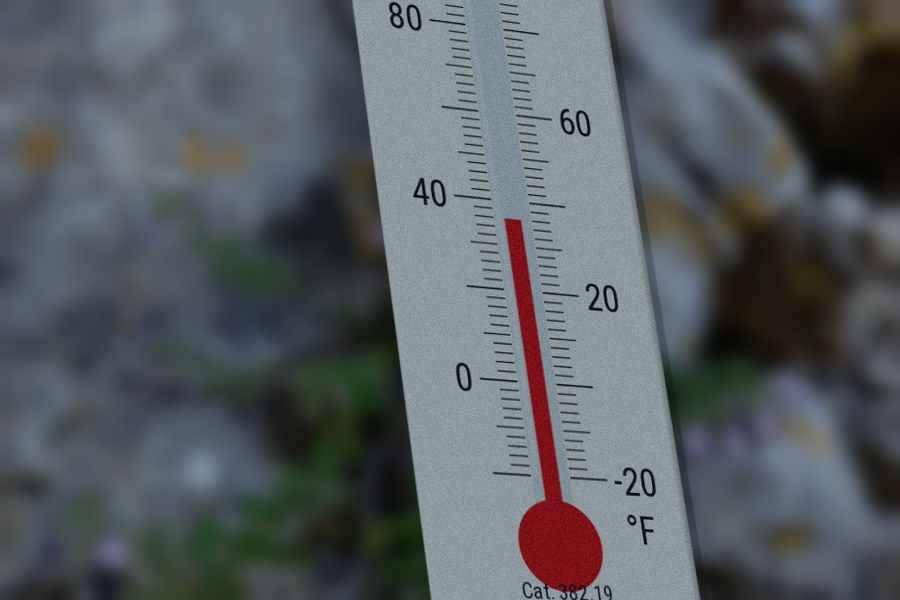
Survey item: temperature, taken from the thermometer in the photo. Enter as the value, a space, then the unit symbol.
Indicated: 36 °F
